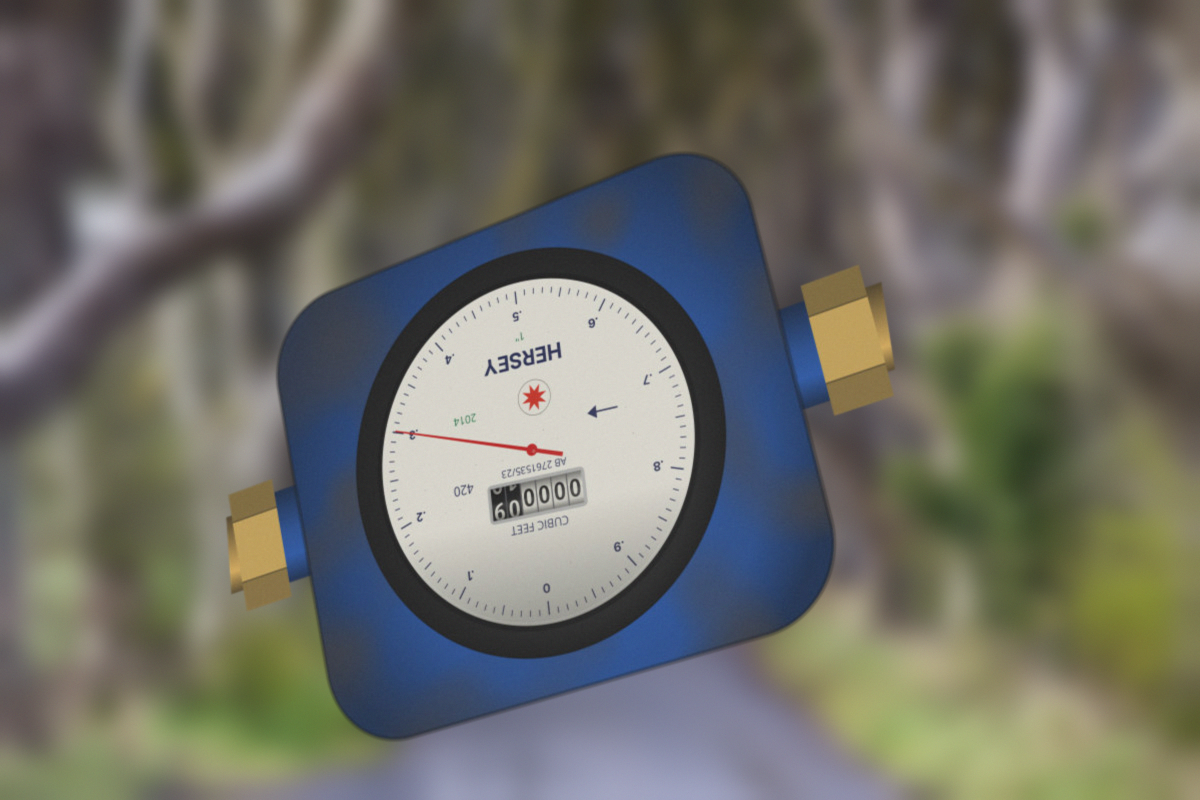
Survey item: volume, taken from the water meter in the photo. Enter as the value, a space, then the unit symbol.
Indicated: 9.30 ft³
